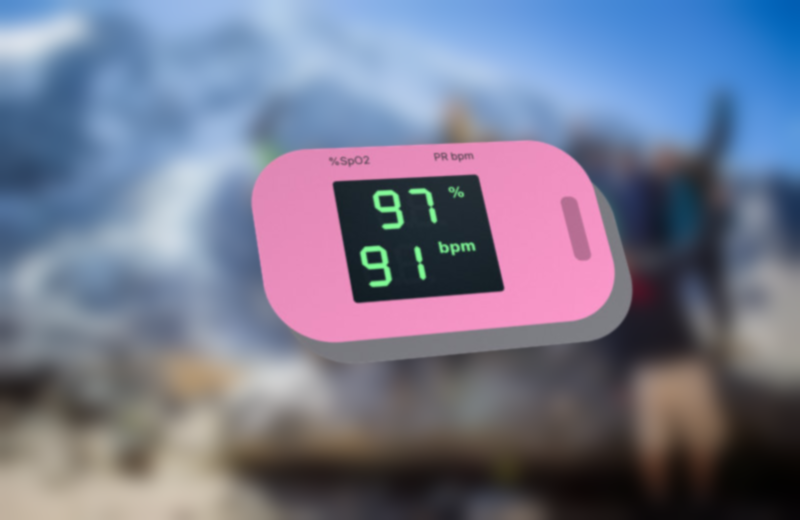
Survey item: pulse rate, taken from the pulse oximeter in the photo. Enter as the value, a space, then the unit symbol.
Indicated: 91 bpm
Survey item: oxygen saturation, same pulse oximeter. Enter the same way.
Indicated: 97 %
